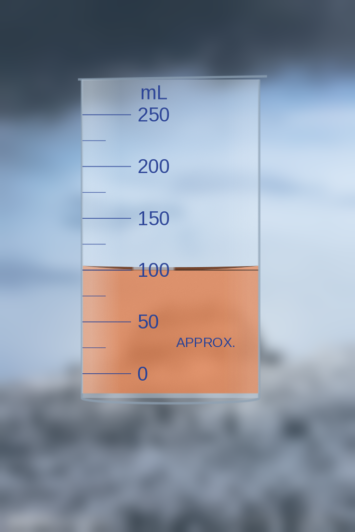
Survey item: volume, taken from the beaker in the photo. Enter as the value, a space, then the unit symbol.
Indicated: 100 mL
